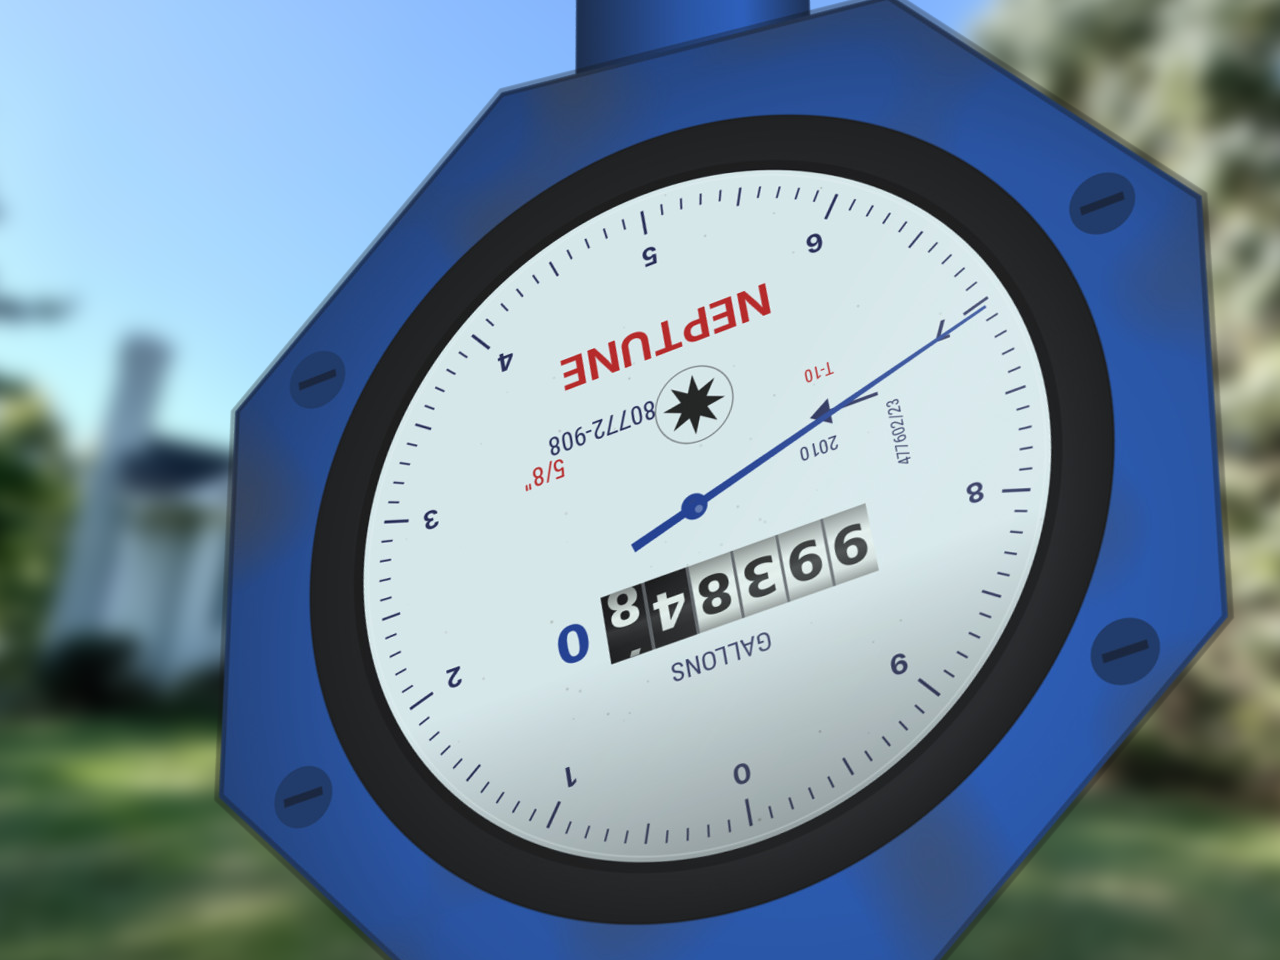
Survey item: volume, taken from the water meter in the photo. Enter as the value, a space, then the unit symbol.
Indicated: 9938477.0 gal
